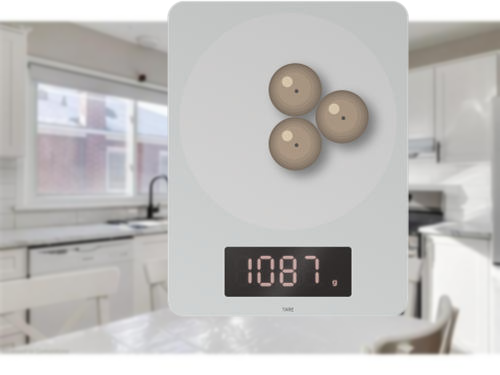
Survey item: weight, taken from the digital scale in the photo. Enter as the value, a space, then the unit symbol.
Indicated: 1087 g
